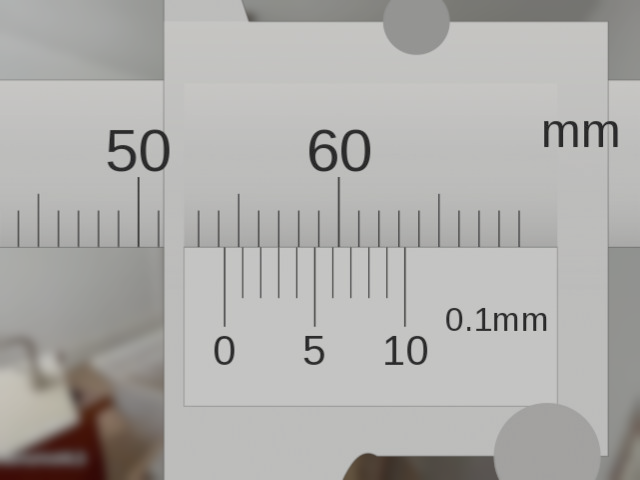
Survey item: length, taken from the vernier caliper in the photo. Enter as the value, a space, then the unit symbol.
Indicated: 54.3 mm
